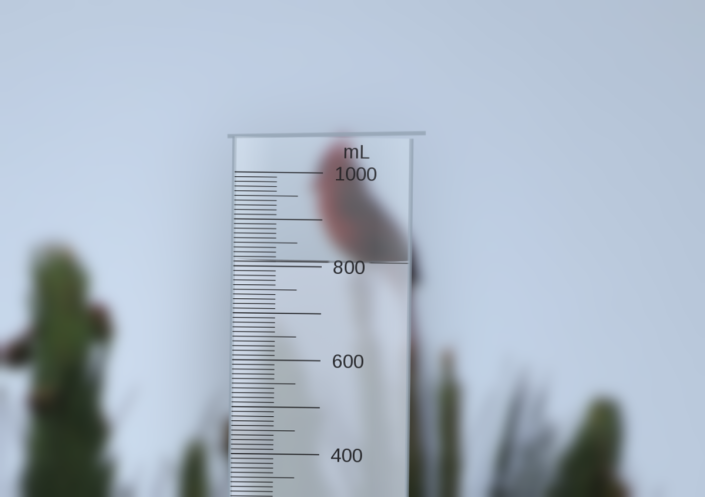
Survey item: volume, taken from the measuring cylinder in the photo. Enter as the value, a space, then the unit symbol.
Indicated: 810 mL
